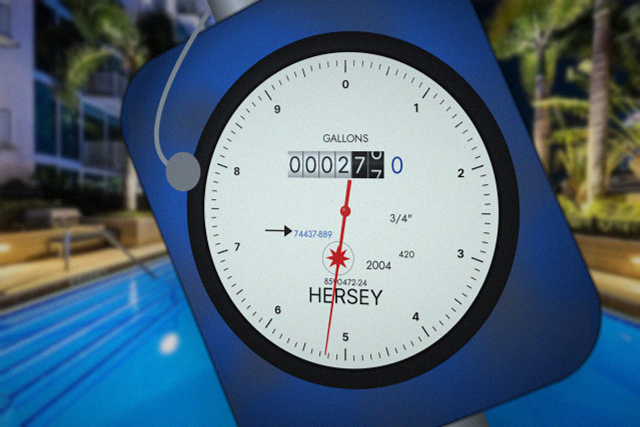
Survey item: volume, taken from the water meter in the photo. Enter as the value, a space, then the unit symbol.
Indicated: 2765.2 gal
